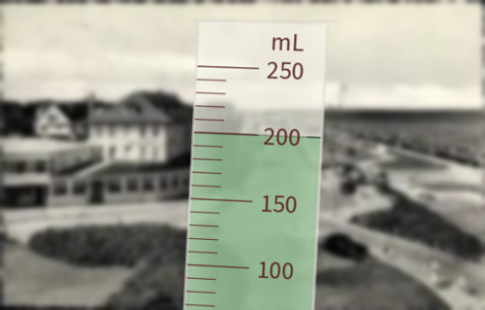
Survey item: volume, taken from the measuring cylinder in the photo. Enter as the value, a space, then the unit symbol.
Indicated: 200 mL
